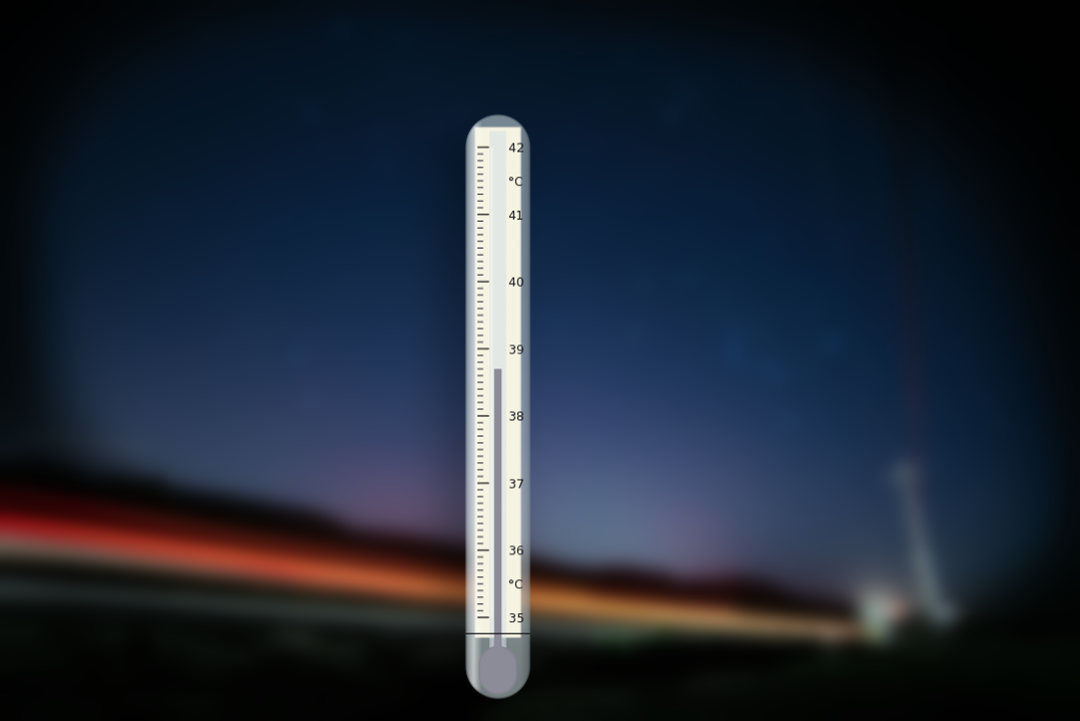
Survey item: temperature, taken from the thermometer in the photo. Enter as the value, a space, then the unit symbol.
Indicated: 38.7 °C
